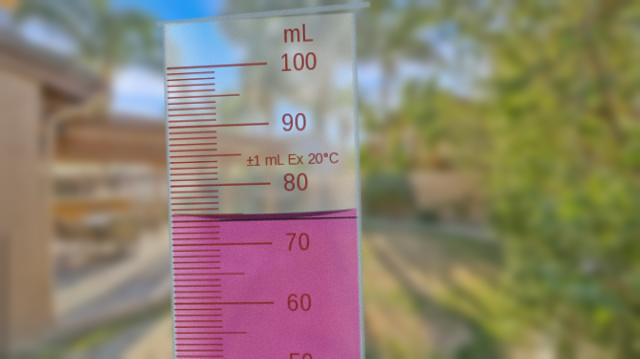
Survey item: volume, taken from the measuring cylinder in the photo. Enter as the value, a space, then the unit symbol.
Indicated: 74 mL
